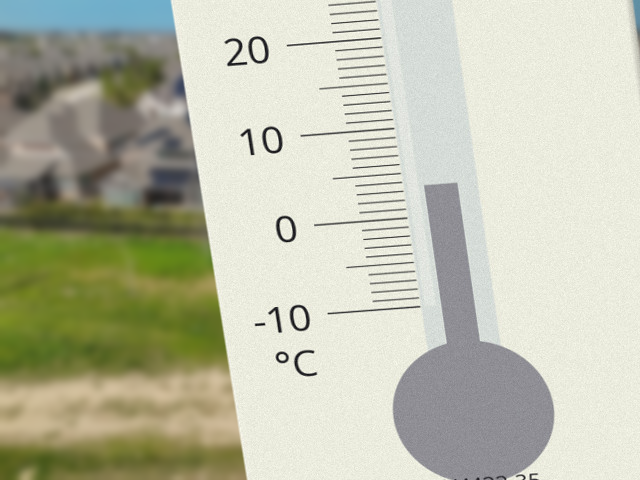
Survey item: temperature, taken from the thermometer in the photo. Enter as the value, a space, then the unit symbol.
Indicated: 3.5 °C
